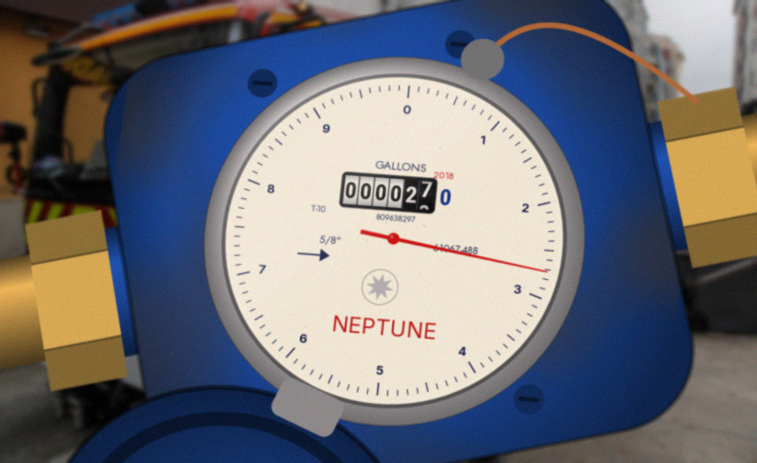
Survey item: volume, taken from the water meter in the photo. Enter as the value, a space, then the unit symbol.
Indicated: 272.7 gal
